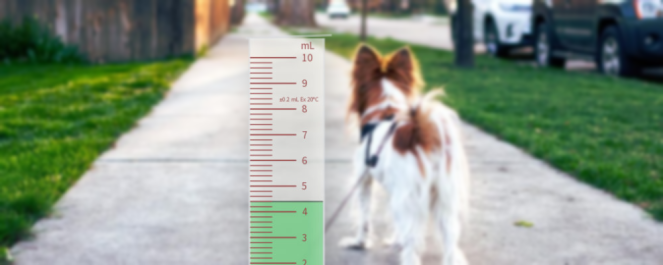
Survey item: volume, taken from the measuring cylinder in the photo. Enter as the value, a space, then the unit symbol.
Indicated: 4.4 mL
